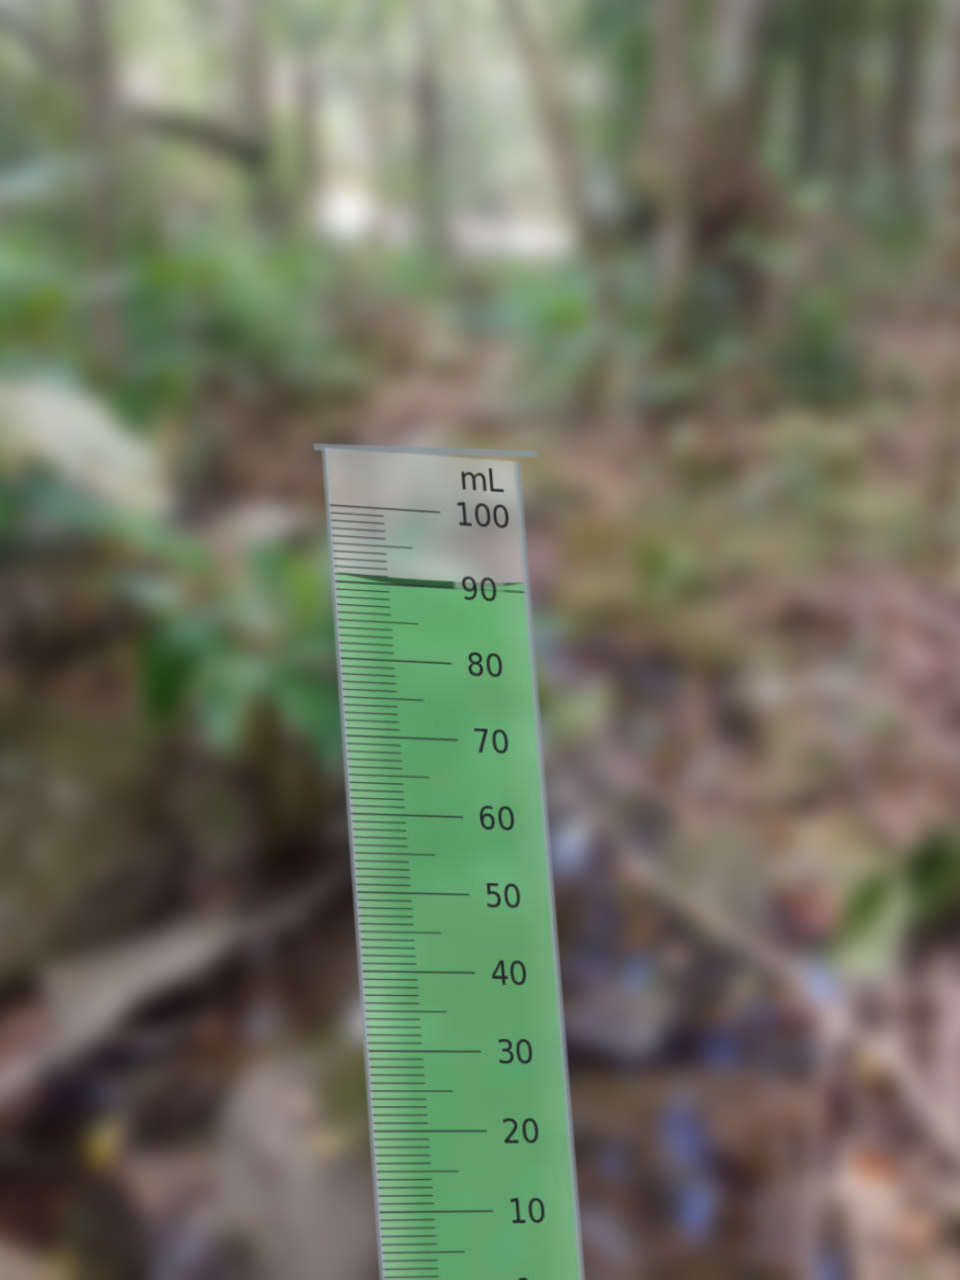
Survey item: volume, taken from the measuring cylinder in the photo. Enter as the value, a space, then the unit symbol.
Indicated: 90 mL
